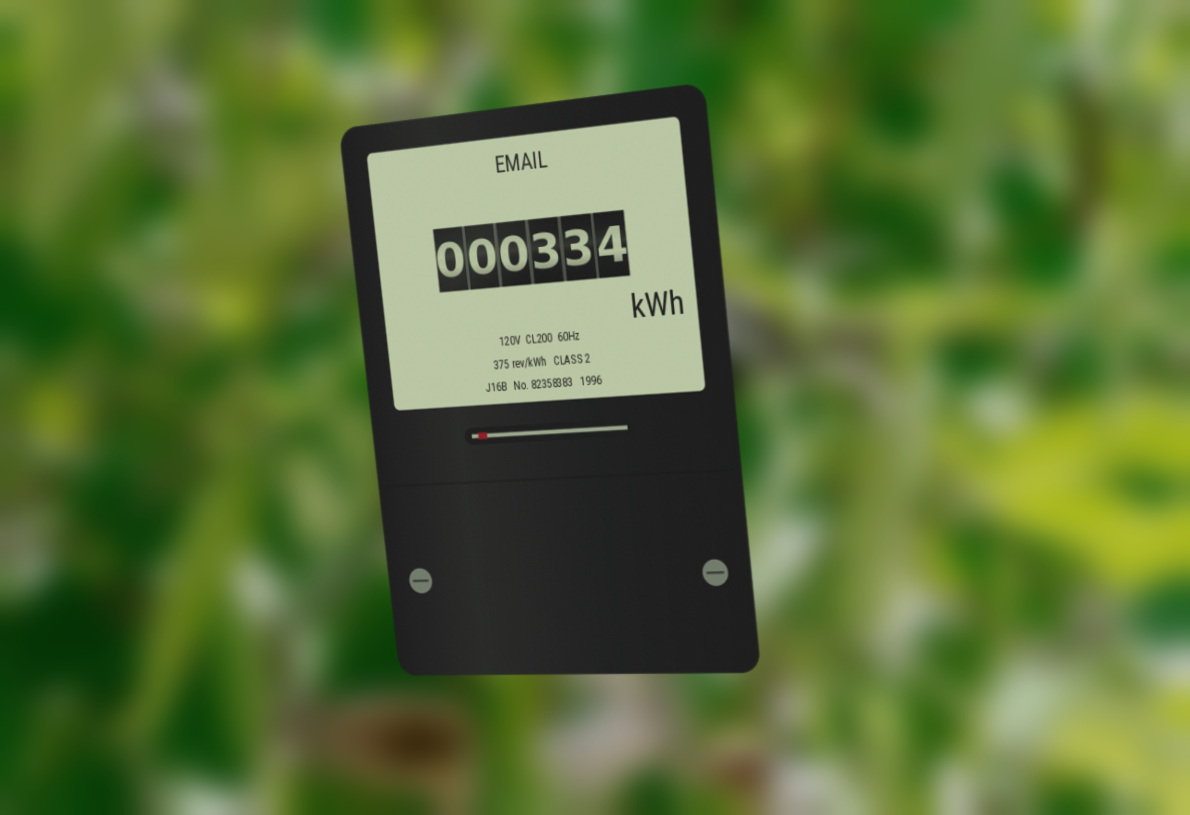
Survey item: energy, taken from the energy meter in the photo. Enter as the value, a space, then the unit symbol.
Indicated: 334 kWh
